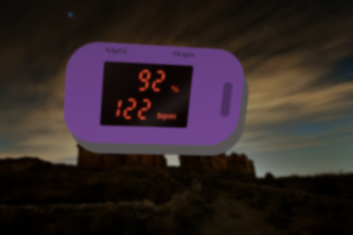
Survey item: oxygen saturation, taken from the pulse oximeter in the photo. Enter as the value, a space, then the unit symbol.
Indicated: 92 %
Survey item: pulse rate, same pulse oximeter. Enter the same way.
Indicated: 122 bpm
